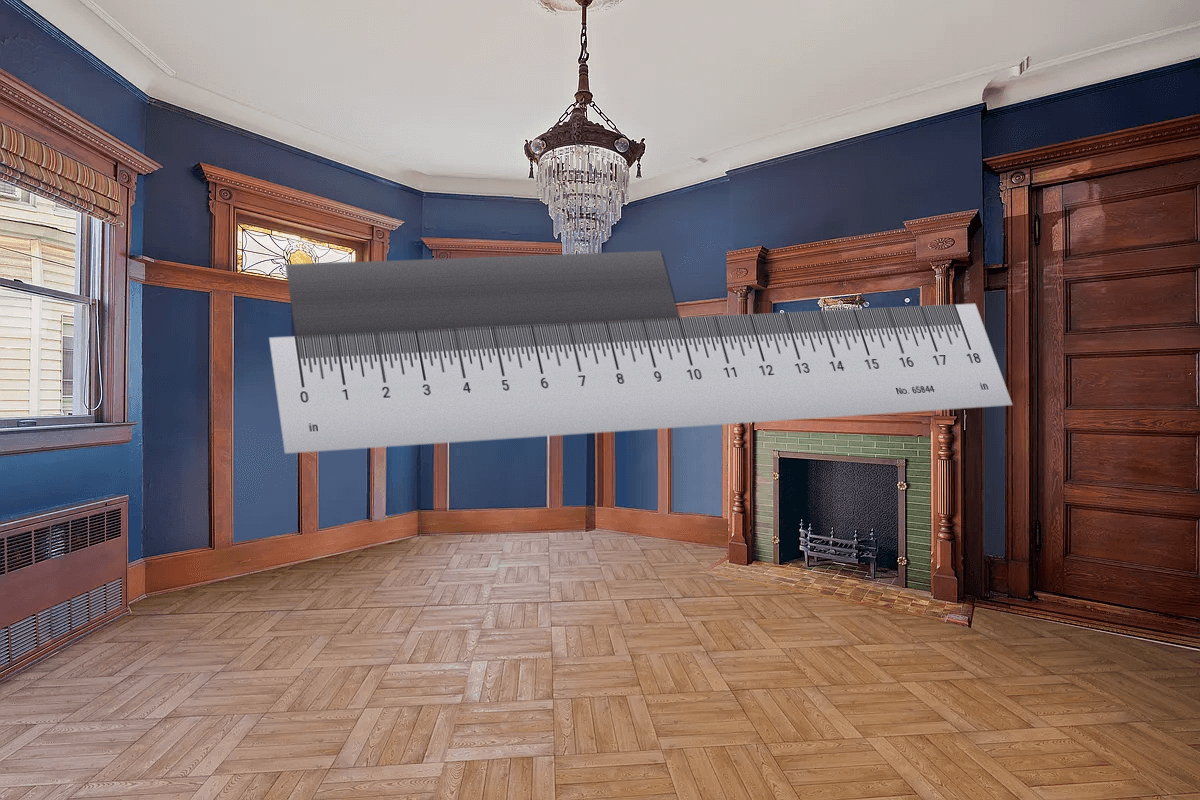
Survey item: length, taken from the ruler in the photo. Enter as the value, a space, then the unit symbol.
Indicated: 10 in
